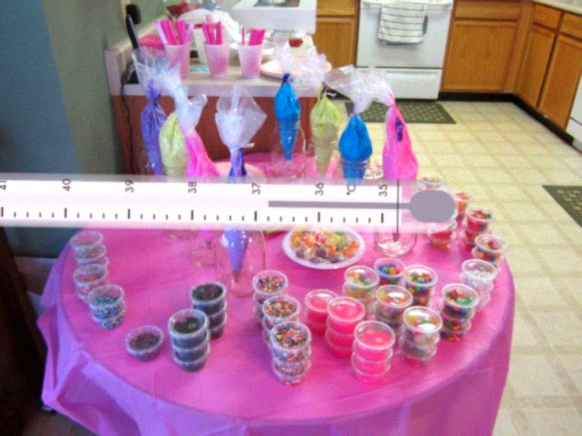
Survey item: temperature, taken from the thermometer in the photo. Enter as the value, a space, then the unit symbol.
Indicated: 36.8 °C
